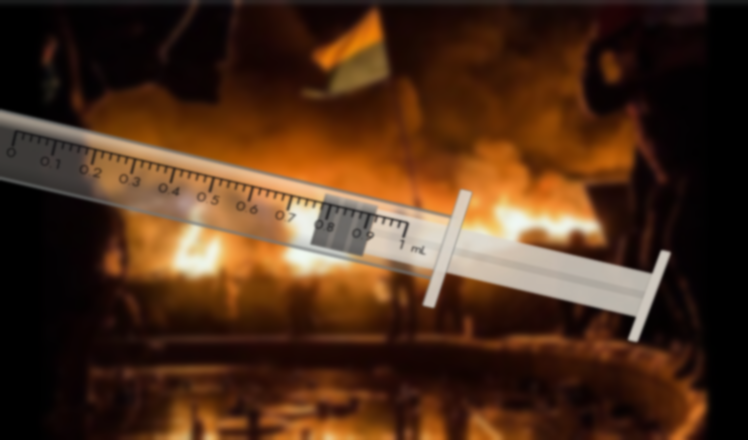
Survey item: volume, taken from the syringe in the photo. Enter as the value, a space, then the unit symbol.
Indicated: 0.78 mL
